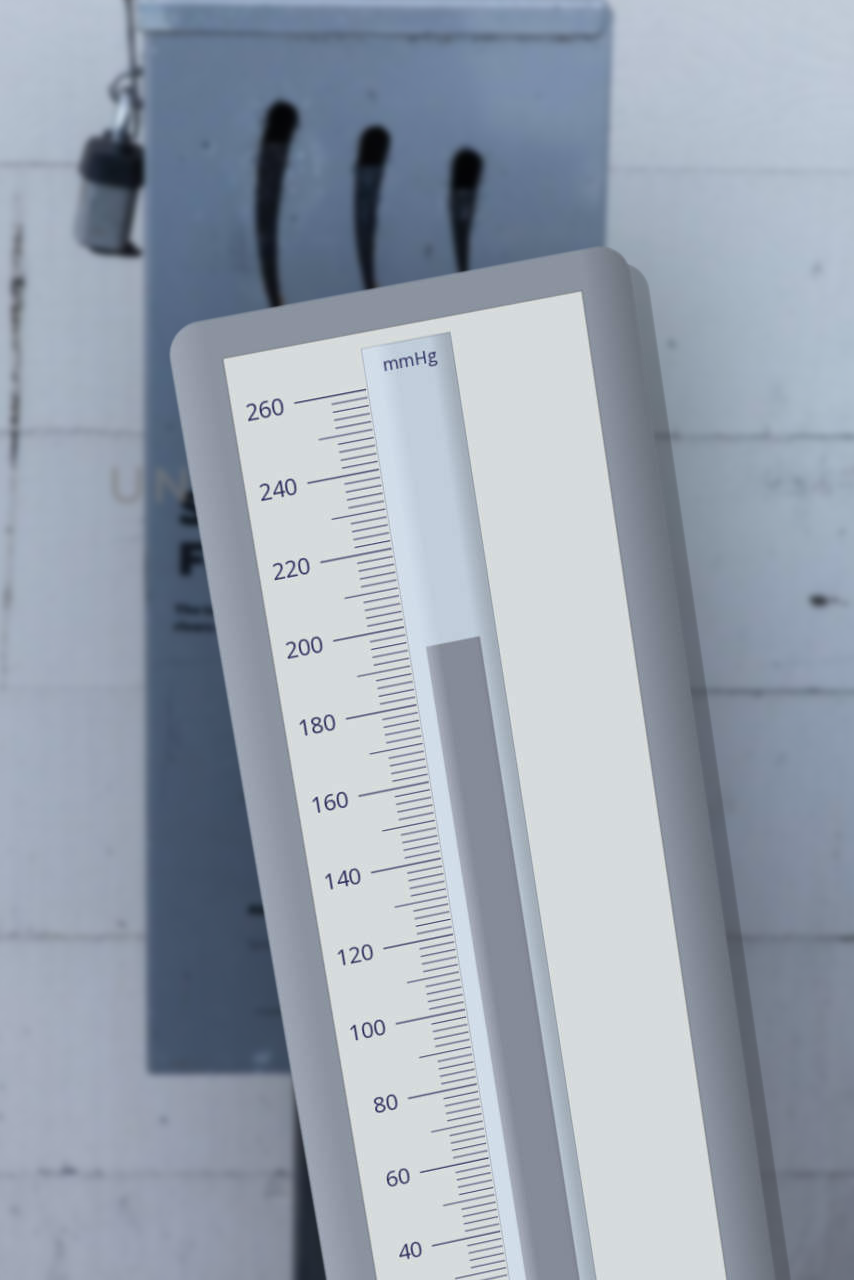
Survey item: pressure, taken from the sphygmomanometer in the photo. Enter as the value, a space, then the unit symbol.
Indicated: 194 mmHg
